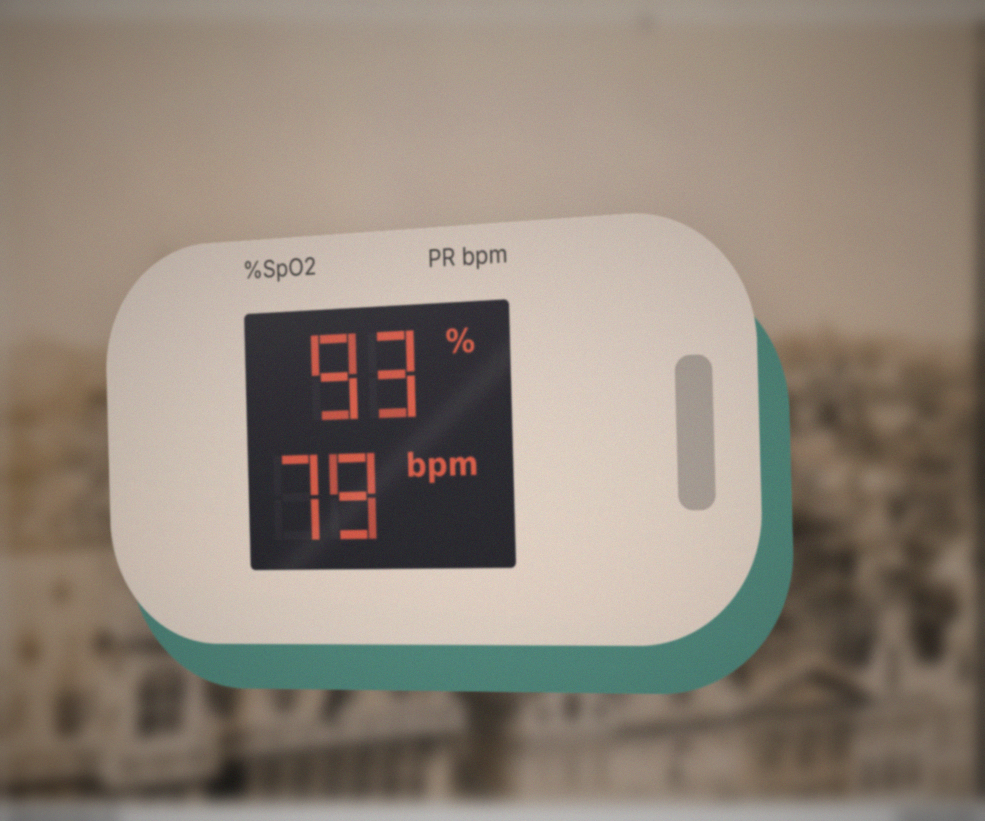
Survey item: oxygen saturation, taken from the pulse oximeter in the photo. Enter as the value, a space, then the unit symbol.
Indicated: 93 %
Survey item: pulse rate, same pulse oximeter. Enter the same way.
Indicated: 79 bpm
